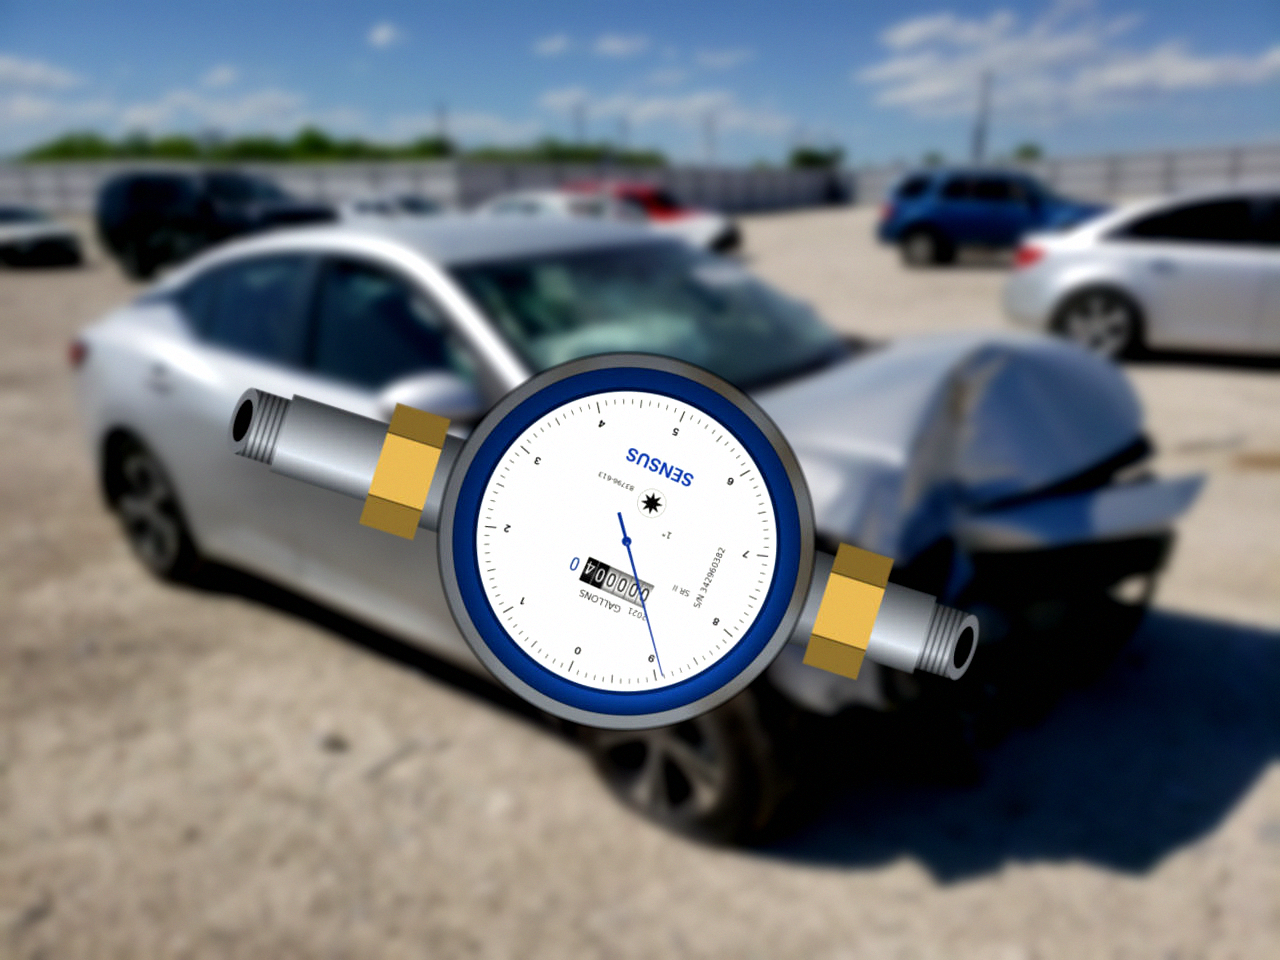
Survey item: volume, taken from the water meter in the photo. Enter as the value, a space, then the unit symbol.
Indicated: 38.9 gal
